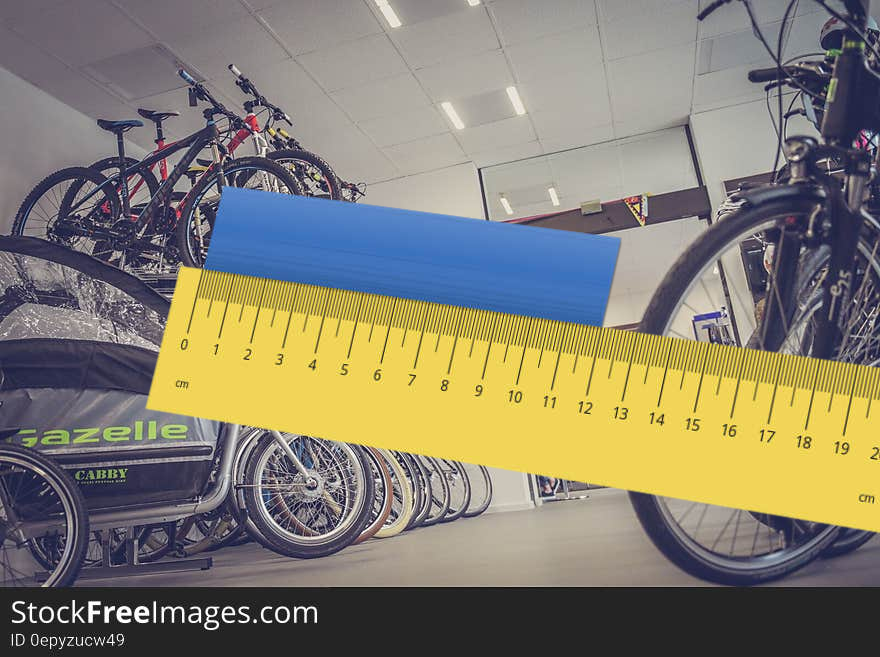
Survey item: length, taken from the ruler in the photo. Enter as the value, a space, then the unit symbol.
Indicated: 12 cm
